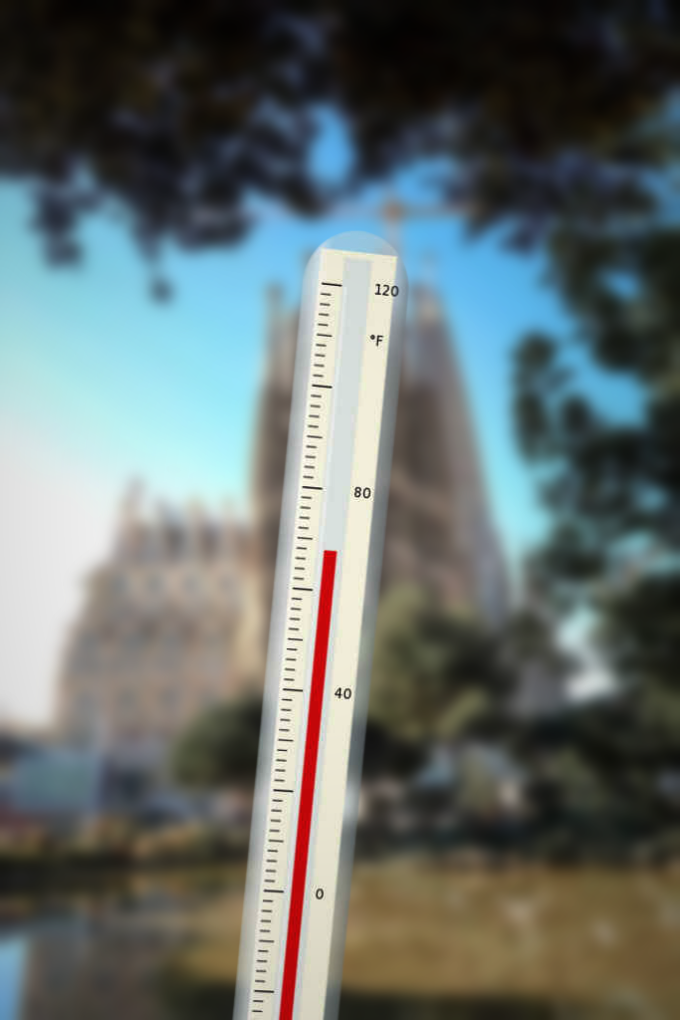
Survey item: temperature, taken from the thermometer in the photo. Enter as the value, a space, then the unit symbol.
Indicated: 68 °F
